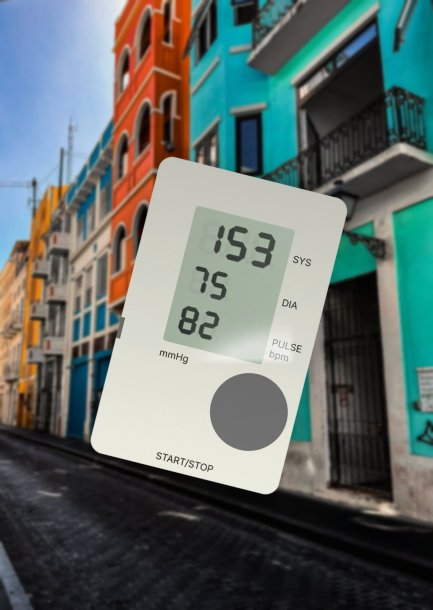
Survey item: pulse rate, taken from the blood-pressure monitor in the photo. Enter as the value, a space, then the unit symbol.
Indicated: 82 bpm
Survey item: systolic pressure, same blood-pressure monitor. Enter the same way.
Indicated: 153 mmHg
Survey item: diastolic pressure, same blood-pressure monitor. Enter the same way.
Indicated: 75 mmHg
